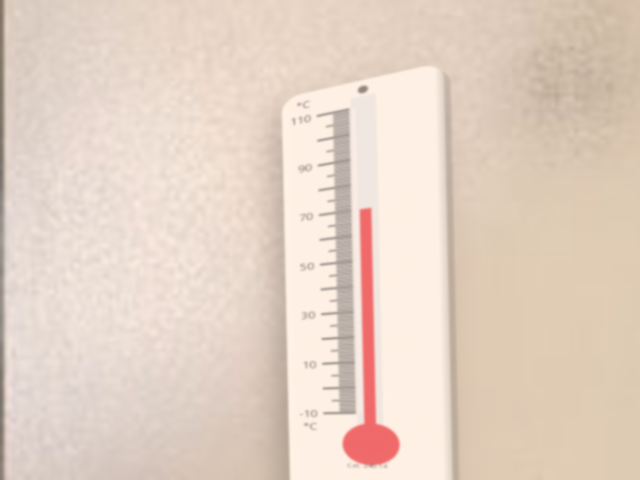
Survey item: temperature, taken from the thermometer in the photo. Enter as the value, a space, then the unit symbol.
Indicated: 70 °C
